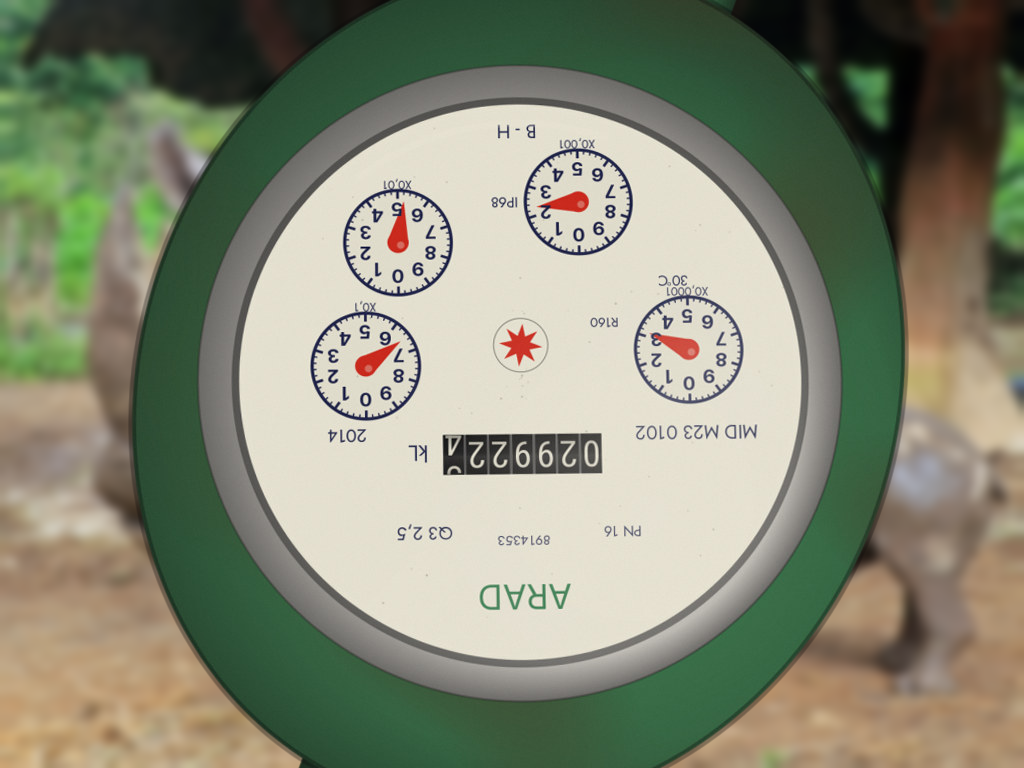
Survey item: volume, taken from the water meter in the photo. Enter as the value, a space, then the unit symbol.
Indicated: 299223.6523 kL
